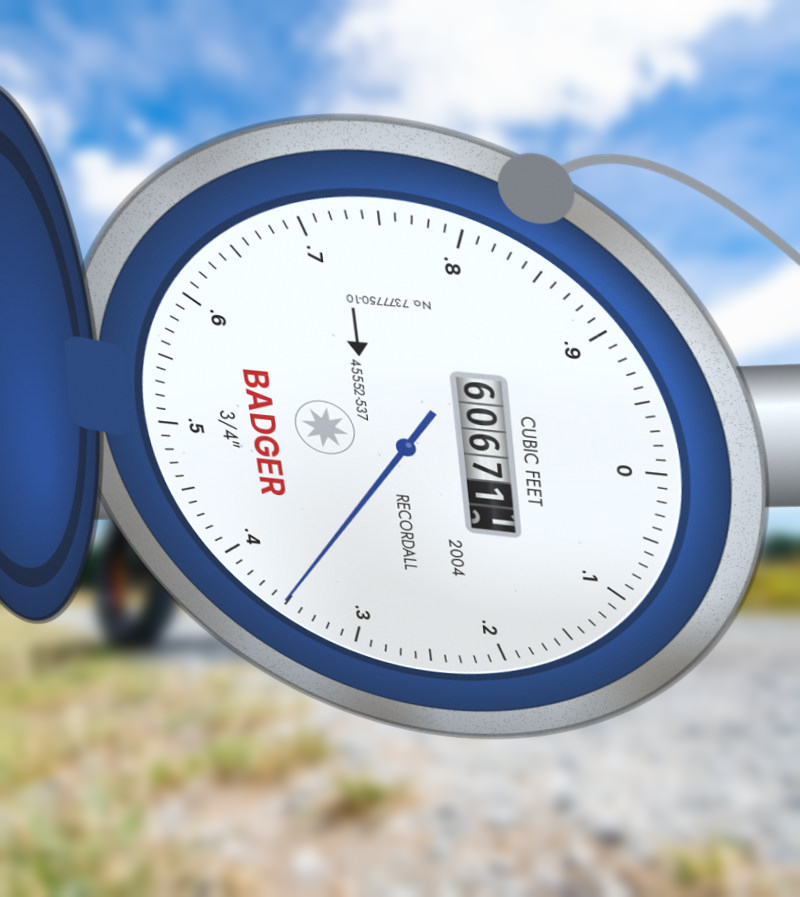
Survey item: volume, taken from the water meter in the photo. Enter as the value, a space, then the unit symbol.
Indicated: 606711.35 ft³
